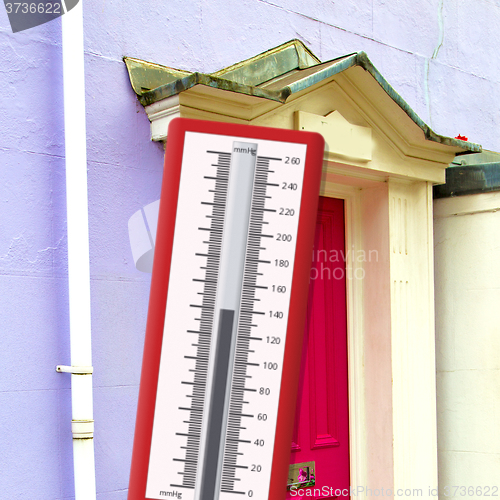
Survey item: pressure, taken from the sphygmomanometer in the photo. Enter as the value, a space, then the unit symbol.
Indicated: 140 mmHg
